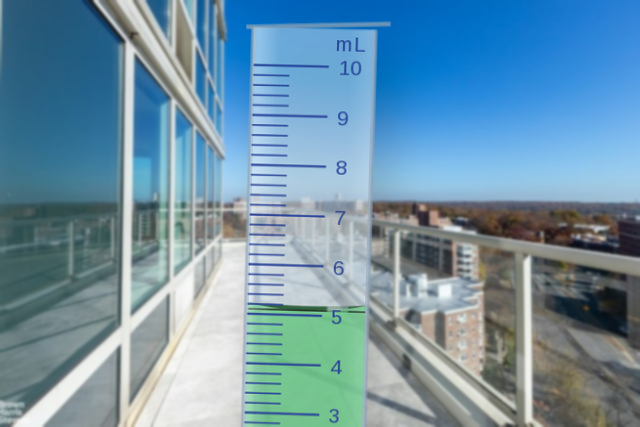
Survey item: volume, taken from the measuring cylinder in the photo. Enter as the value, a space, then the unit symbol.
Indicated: 5.1 mL
